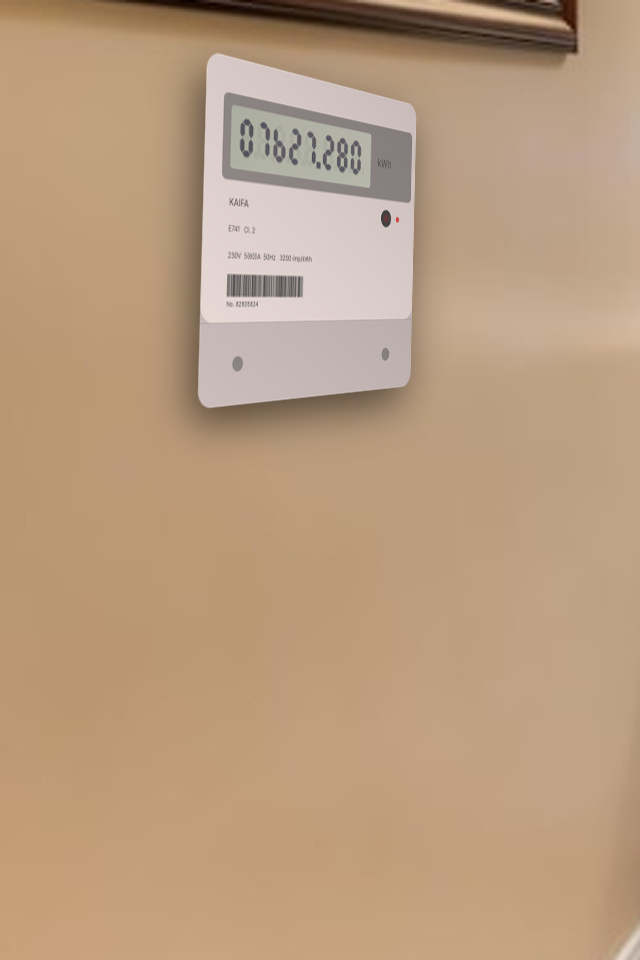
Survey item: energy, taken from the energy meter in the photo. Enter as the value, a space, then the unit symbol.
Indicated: 7627.280 kWh
